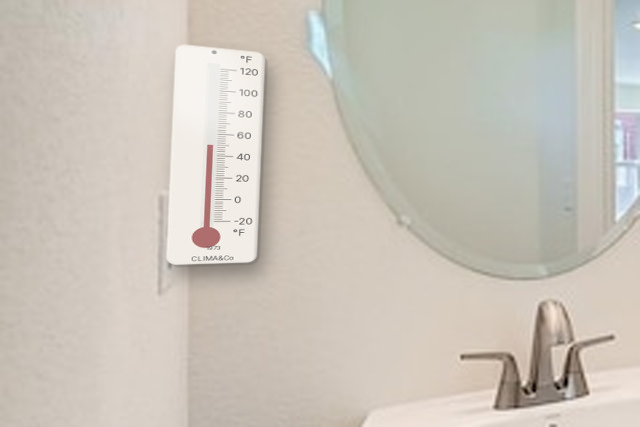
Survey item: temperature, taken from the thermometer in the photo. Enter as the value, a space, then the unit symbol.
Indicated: 50 °F
